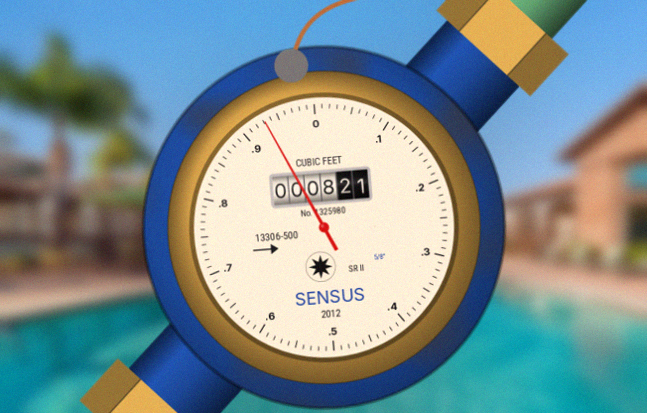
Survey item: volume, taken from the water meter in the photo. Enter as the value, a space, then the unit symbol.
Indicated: 820.93 ft³
